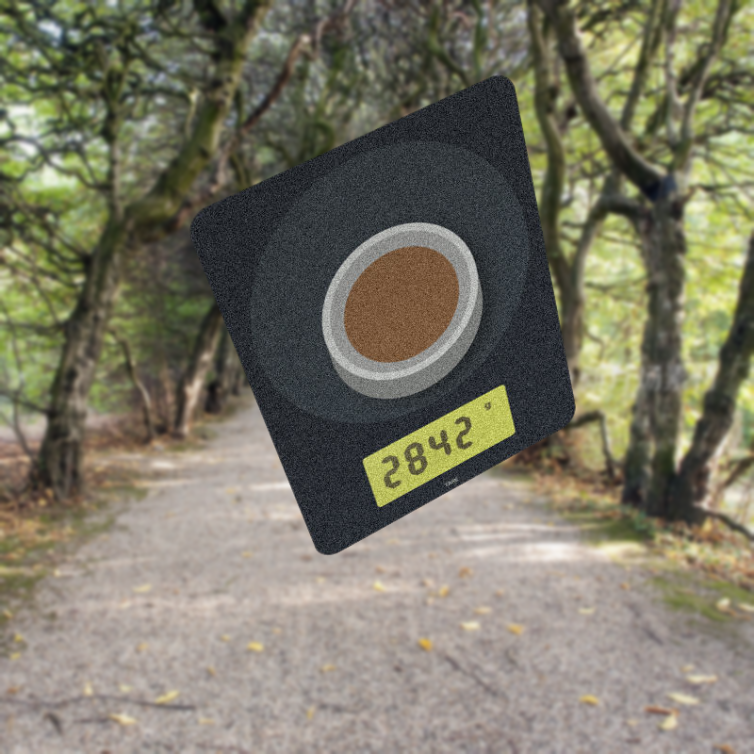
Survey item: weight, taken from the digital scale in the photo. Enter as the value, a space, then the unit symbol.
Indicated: 2842 g
